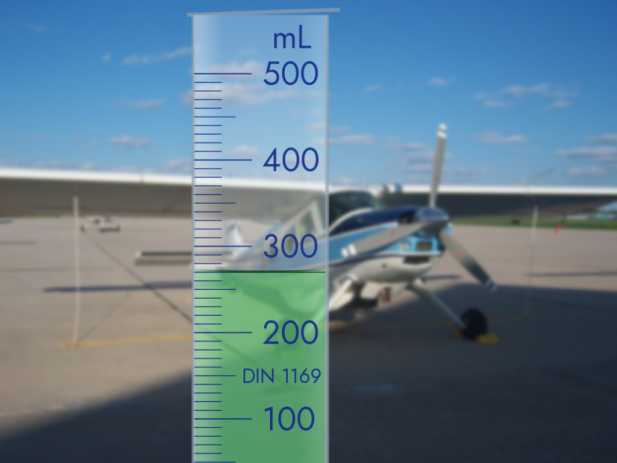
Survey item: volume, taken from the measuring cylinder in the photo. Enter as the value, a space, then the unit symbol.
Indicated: 270 mL
